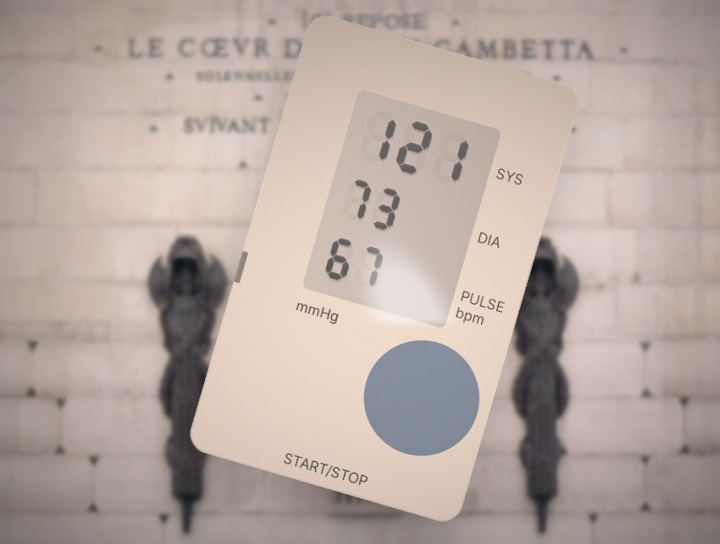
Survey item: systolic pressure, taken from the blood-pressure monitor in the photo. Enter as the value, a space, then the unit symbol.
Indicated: 121 mmHg
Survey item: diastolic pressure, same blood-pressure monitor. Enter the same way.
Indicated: 73 mmHg
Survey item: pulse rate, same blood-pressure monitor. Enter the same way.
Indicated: 67 bpm
